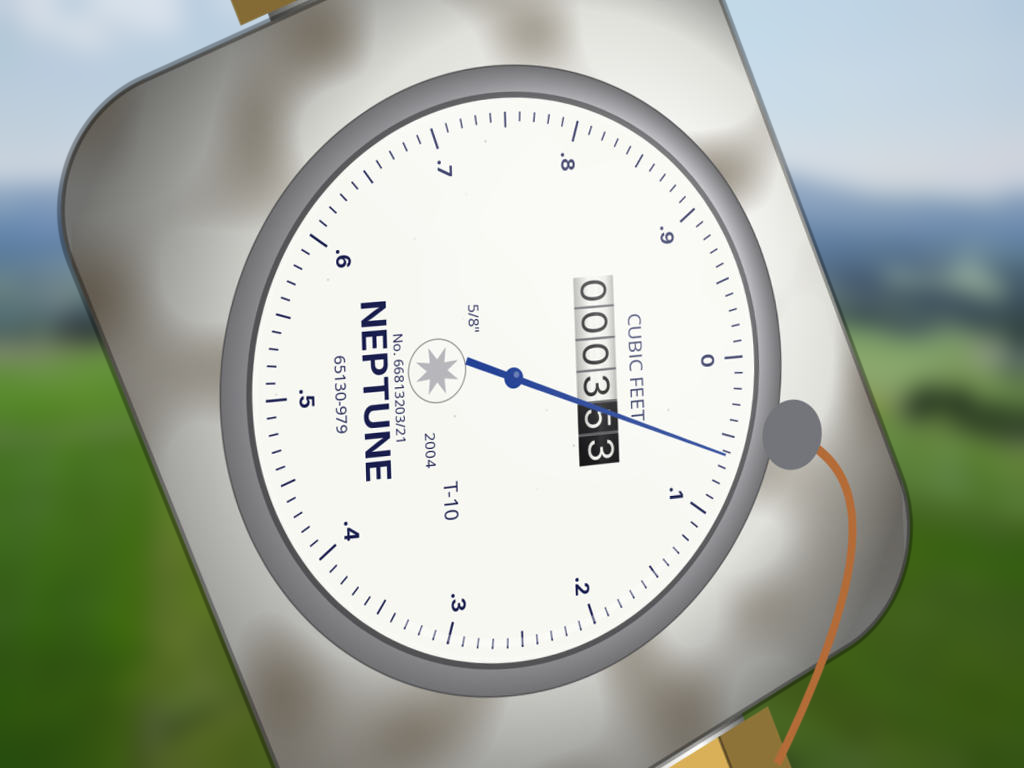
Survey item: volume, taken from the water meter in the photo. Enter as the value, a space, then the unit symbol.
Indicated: 353.06 ft³
